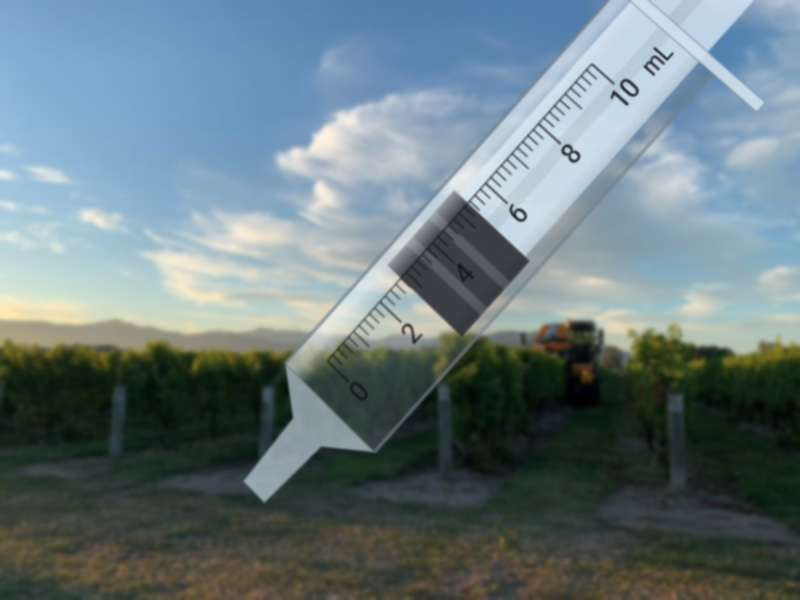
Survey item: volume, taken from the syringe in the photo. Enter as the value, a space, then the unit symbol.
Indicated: 2.8 mL
